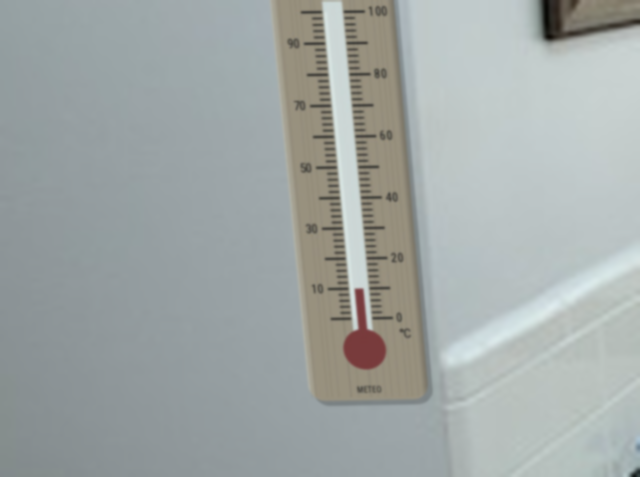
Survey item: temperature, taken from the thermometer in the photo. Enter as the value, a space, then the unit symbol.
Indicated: 10 °C
